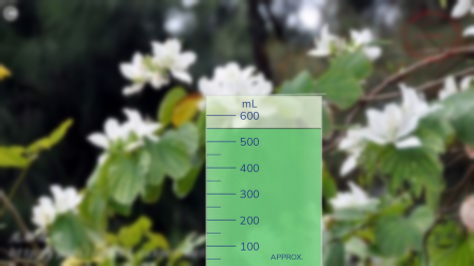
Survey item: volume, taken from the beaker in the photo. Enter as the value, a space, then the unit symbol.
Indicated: 550 mL
